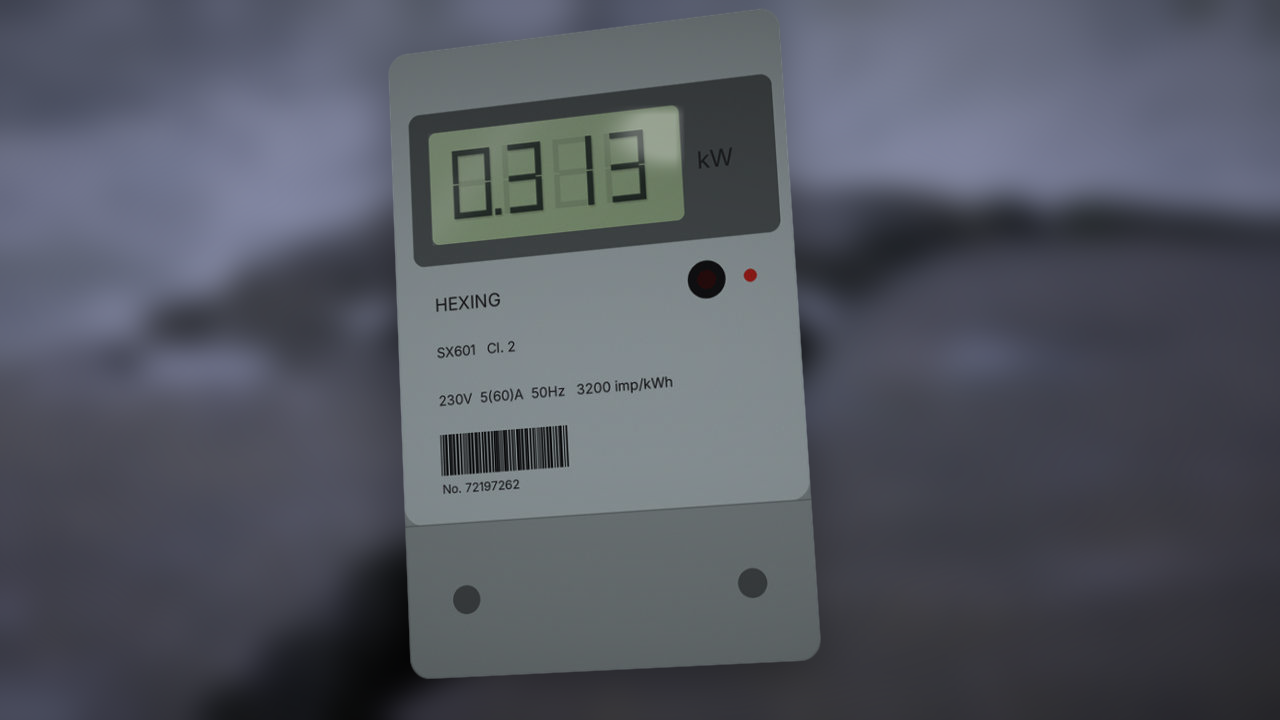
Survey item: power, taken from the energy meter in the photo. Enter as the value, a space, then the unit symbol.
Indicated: 0.313 kW
